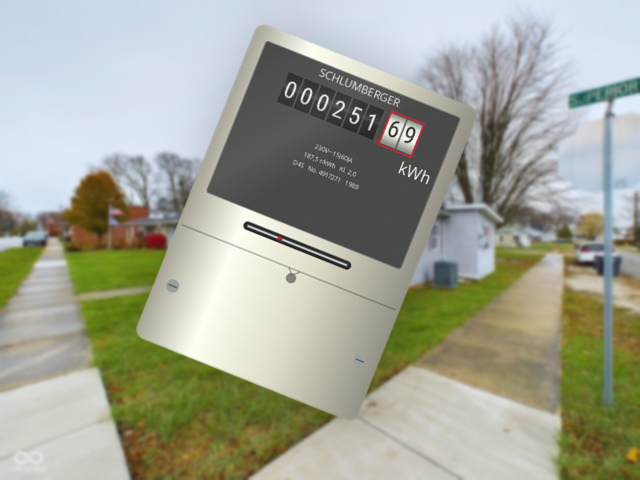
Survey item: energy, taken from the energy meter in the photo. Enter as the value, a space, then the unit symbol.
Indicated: 251.69 kWh
